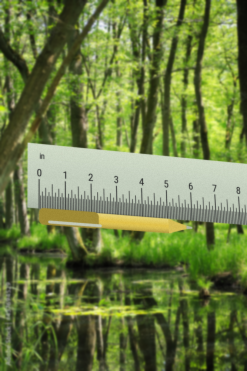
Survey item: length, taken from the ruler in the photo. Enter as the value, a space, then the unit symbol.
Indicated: 6 in
